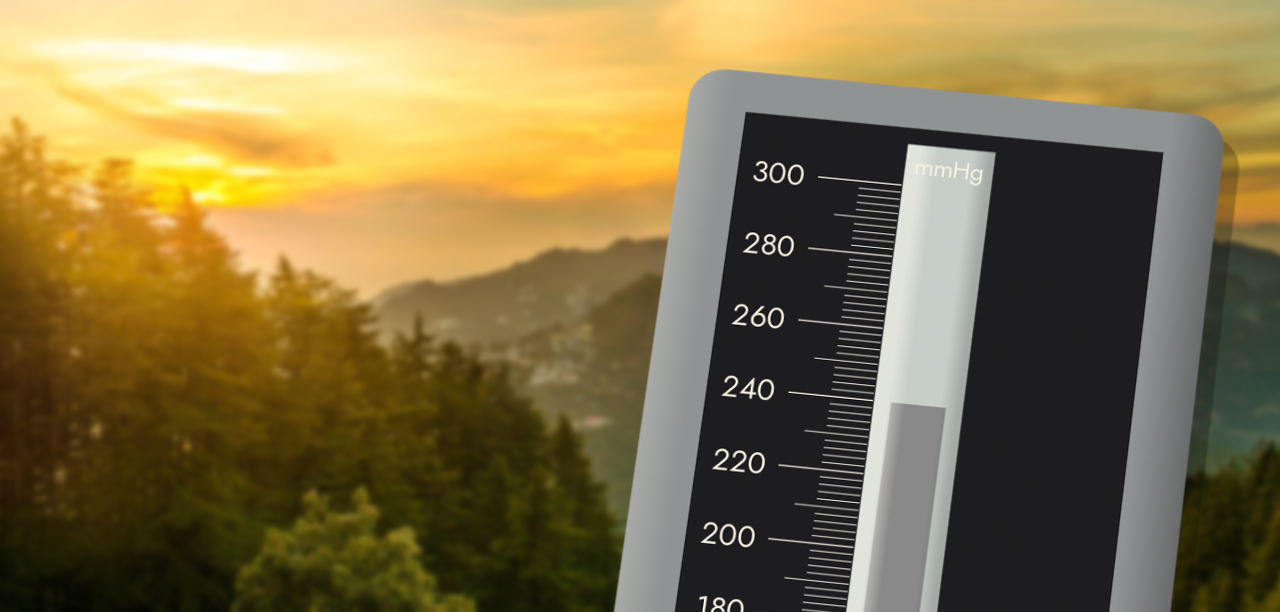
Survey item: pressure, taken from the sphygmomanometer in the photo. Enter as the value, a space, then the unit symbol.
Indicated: 240 mmHg
